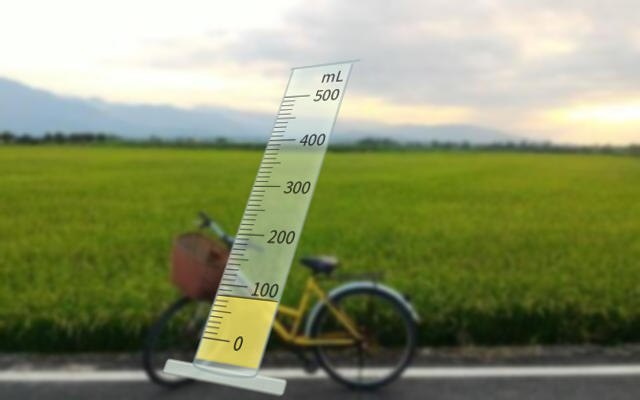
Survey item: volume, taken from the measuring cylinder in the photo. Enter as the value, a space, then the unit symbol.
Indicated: 80 mL
